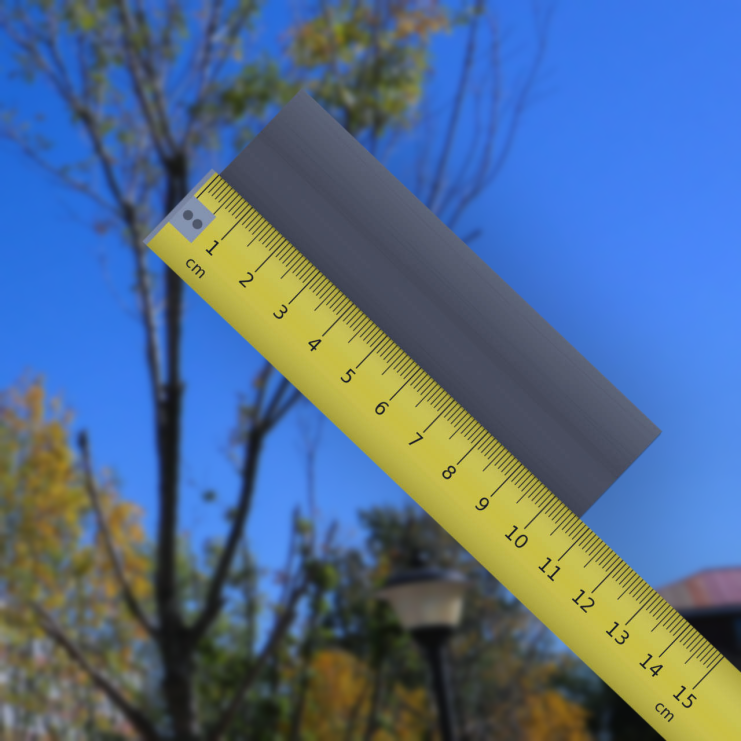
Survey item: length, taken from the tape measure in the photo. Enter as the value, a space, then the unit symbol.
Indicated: 10.7 cm
